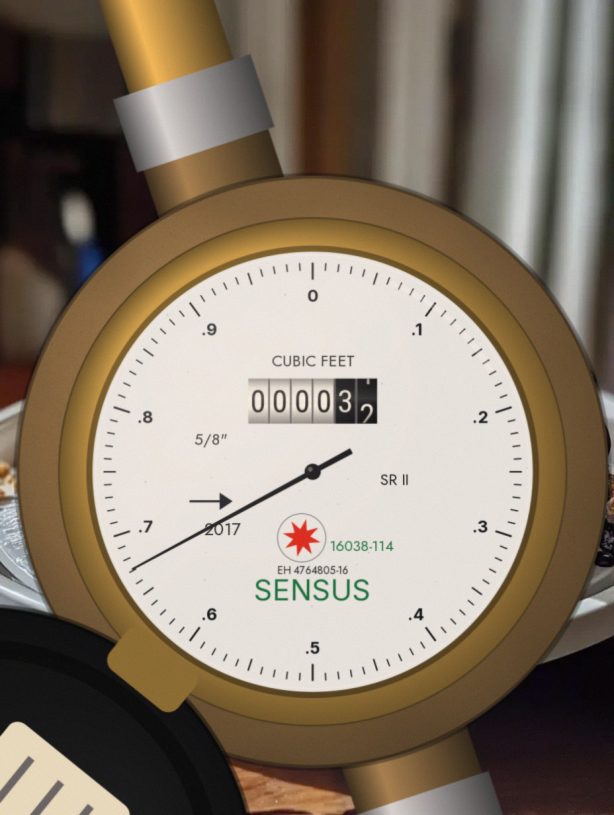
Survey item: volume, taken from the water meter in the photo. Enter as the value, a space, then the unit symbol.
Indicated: 31.67 ft³
